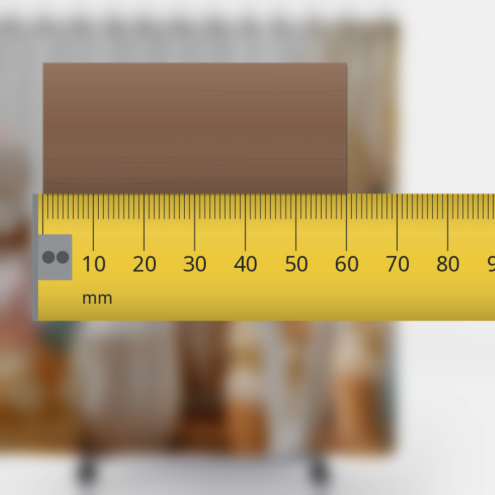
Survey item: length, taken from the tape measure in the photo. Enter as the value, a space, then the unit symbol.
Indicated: 60 mm
